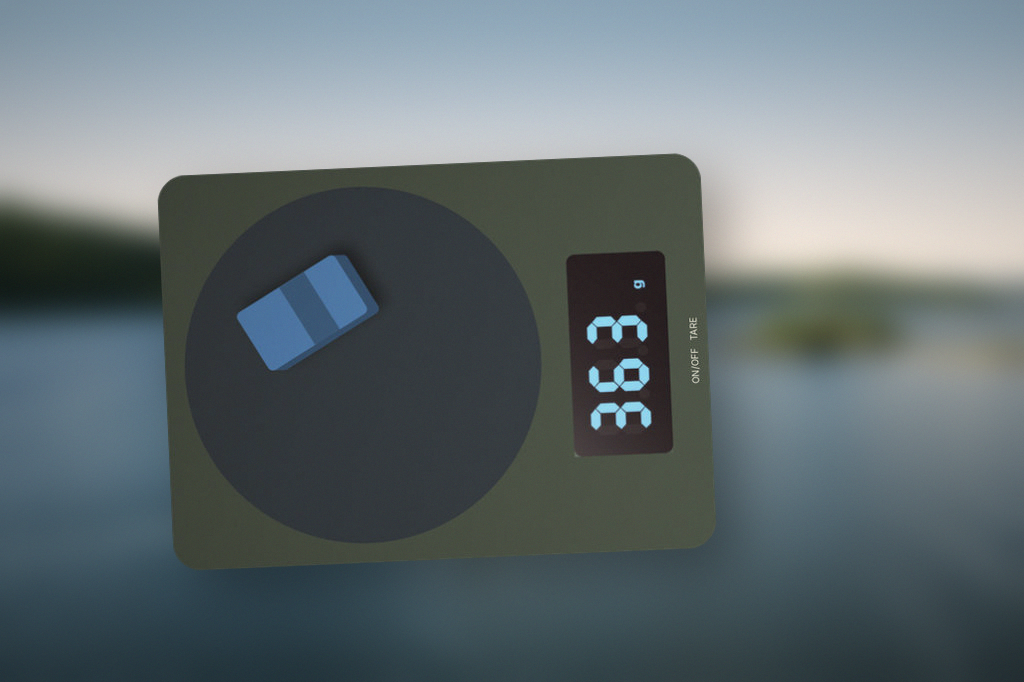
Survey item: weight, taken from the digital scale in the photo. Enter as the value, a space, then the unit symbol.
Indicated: 363 g
